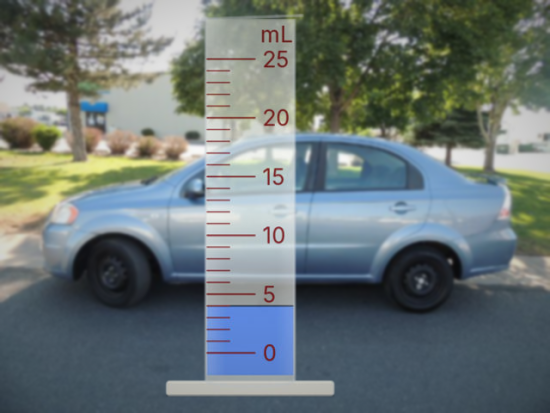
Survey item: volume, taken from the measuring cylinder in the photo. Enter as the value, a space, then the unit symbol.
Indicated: 4 mL
